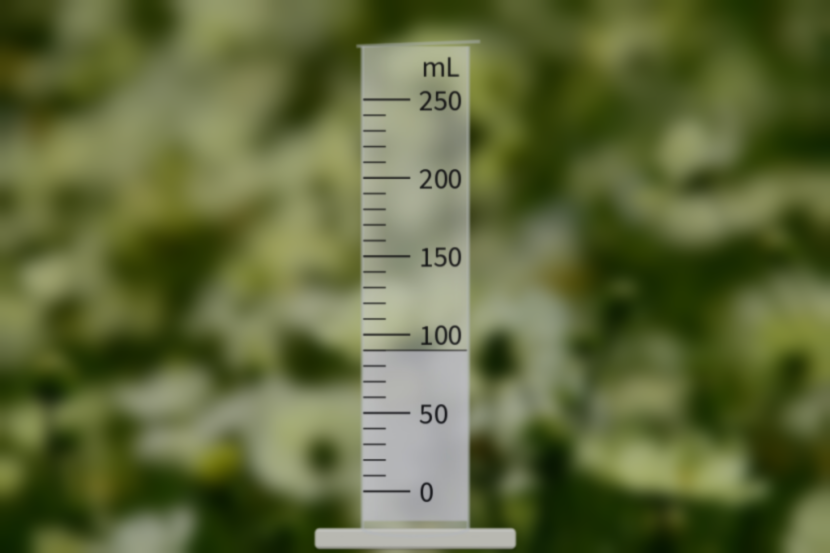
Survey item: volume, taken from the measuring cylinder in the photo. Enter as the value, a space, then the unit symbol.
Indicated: 90 mL
